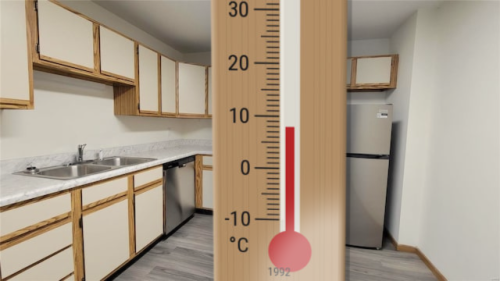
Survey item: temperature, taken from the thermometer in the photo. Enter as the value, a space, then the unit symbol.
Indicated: 8 °C
